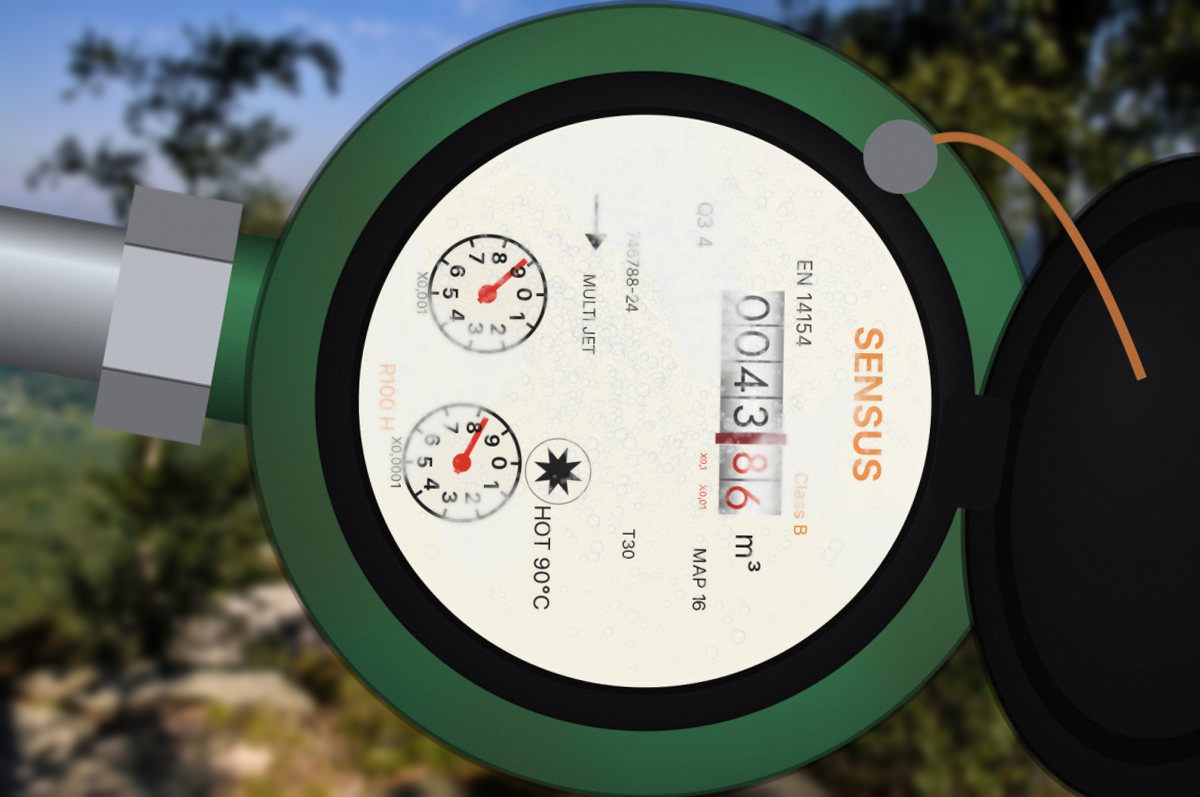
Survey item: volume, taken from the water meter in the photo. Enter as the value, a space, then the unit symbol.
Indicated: 43.8588 m³
